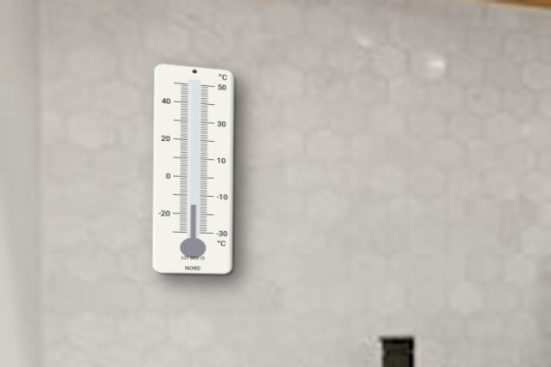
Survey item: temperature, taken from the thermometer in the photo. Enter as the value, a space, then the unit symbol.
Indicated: -15 °C
